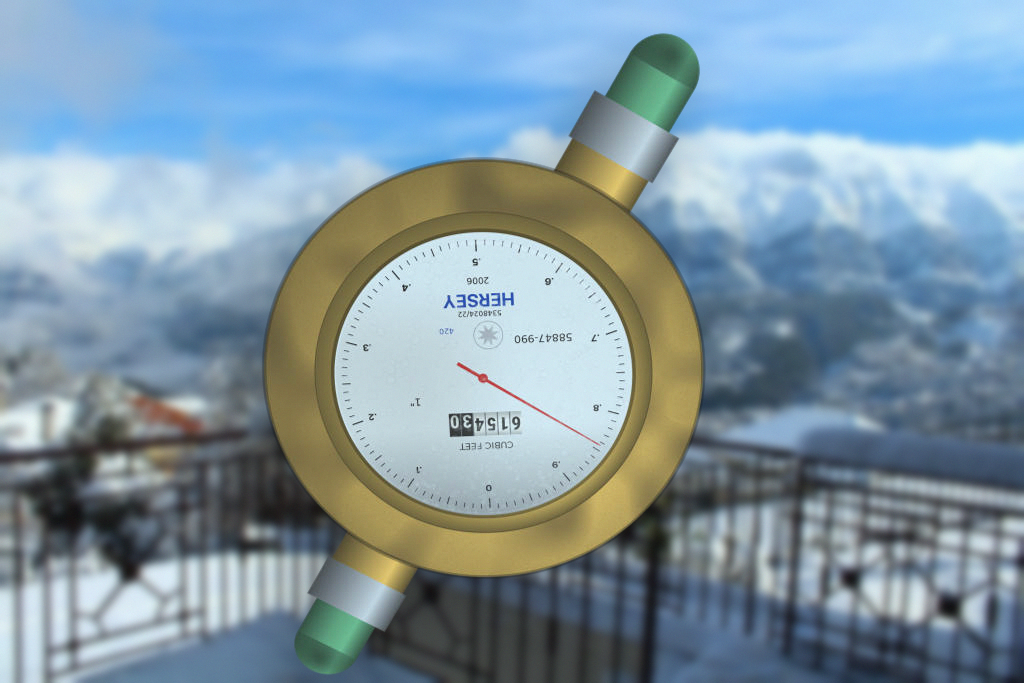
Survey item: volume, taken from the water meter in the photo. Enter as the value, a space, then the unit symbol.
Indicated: 615429.84 ft³
